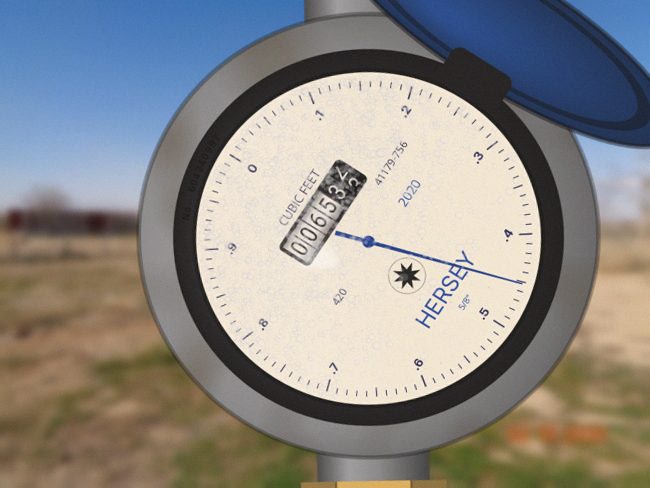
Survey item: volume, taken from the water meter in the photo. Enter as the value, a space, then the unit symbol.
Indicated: 6532.45 ft³
